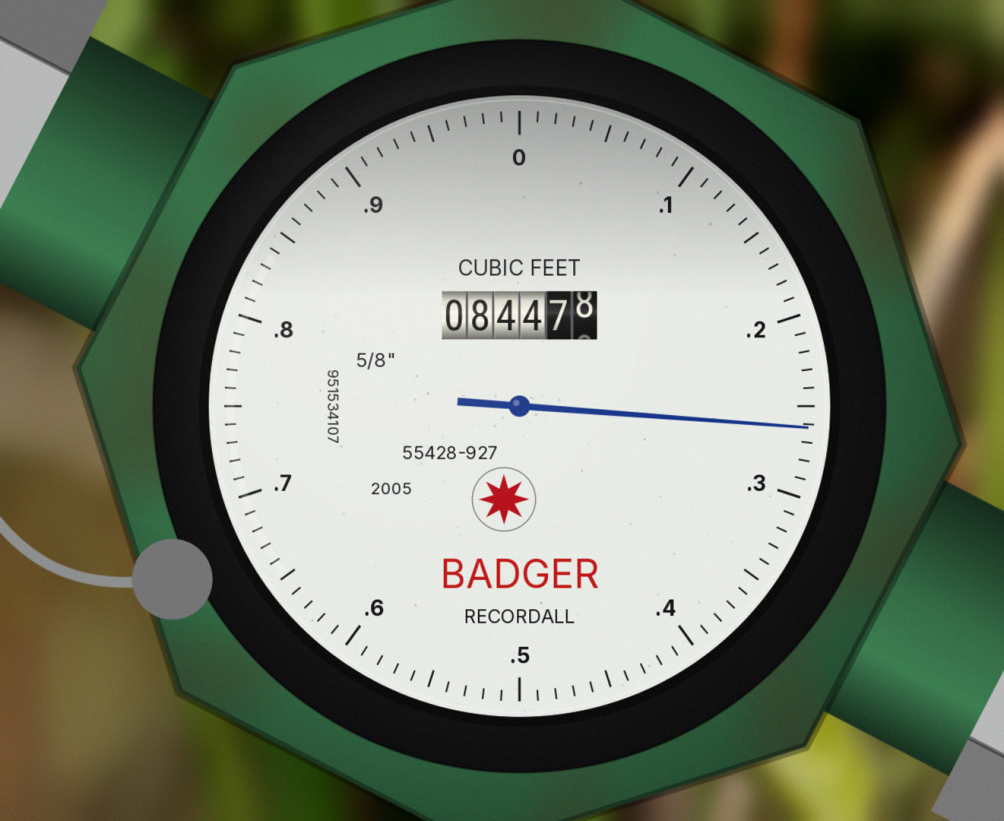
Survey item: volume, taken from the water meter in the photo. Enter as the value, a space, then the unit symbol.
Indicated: 84478.26 ft³
